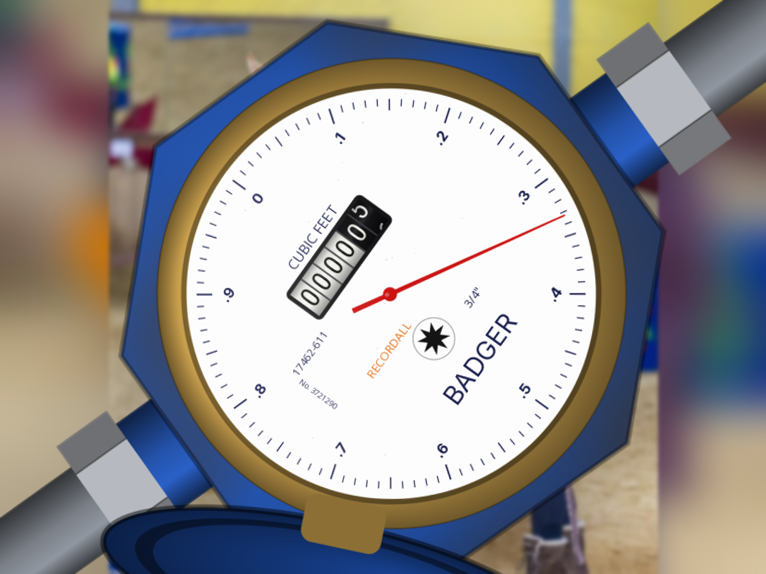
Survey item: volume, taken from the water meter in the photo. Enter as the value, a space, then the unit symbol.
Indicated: 5.33 ft³
